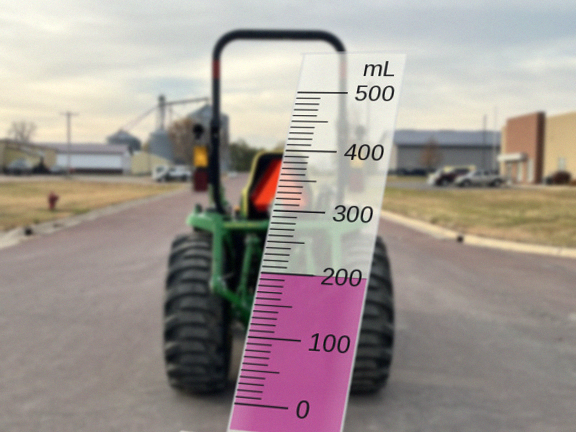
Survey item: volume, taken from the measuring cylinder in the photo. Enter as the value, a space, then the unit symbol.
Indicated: 200 mL
